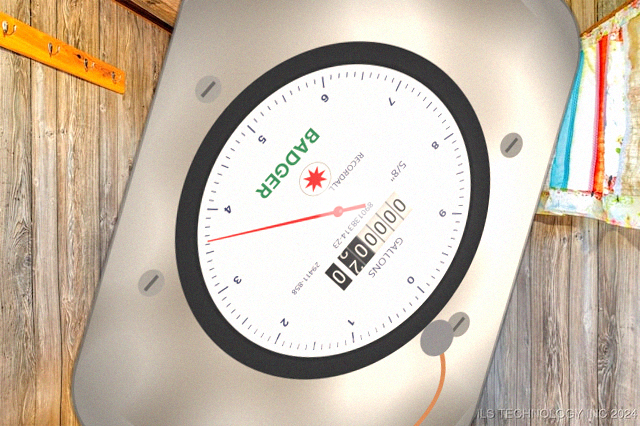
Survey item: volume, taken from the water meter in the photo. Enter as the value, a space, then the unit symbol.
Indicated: 23.6 gal
